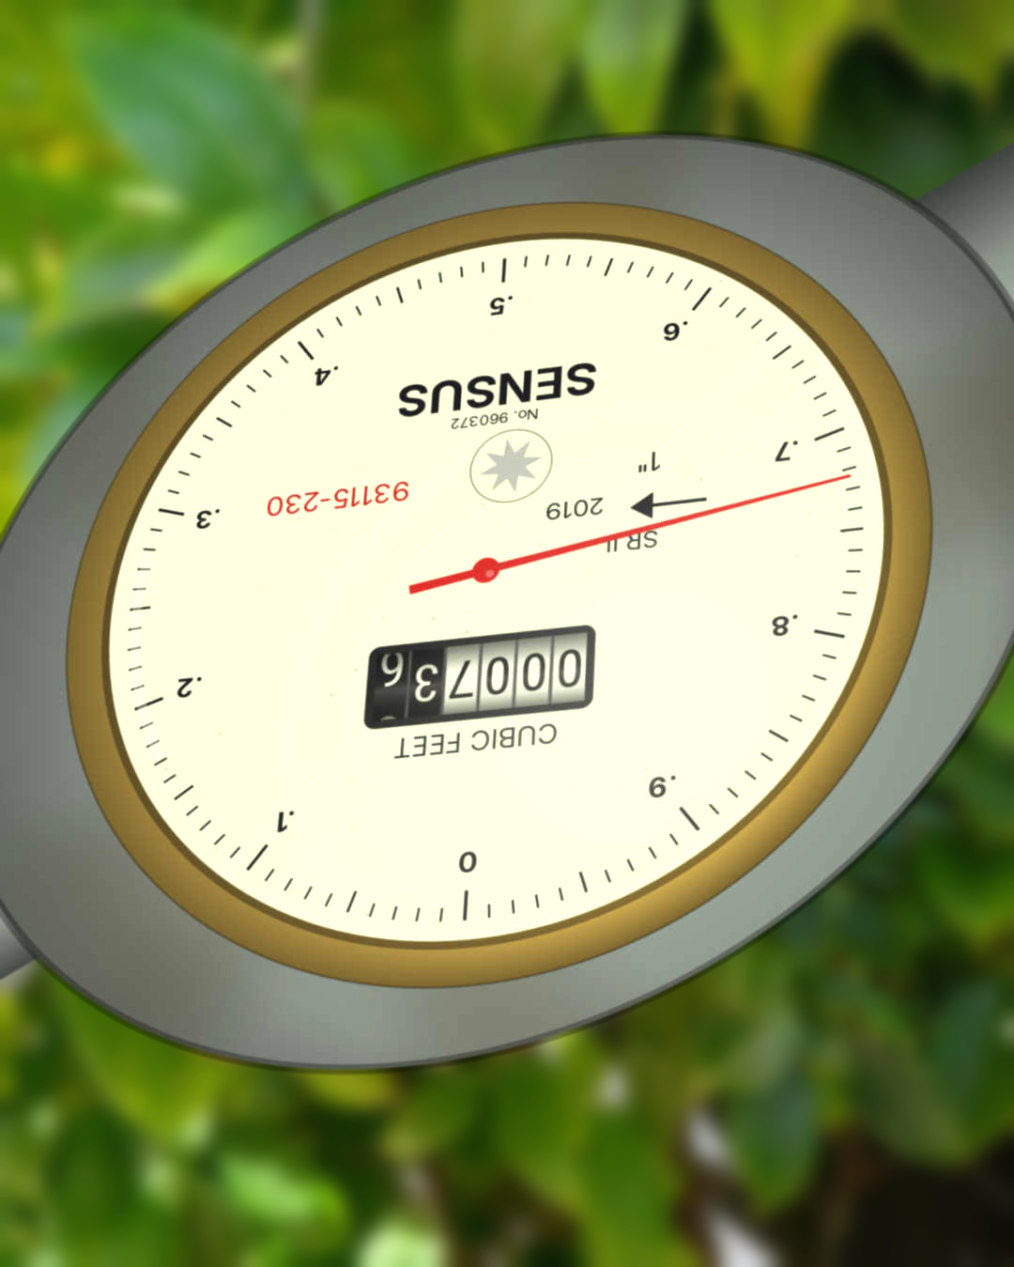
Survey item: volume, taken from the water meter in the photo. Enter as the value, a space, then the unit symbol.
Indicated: 735.72 ft³
